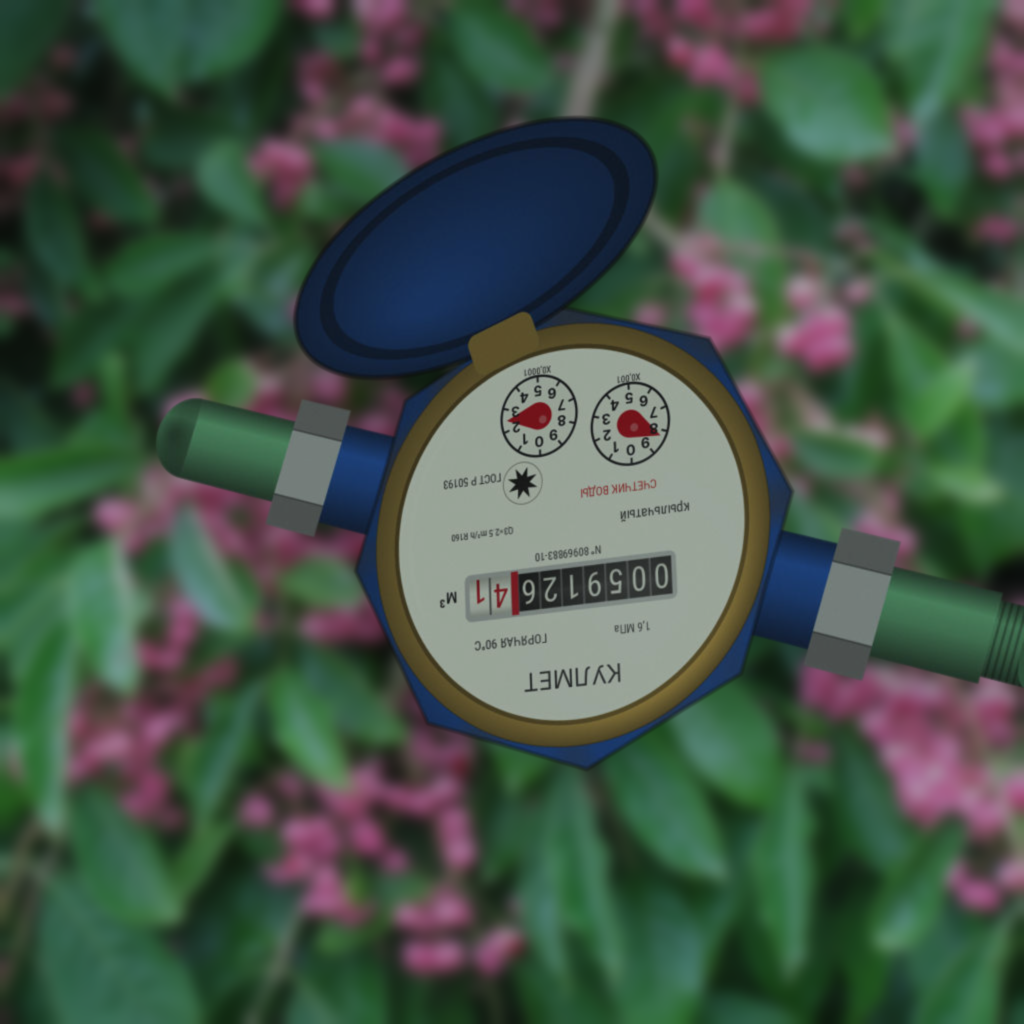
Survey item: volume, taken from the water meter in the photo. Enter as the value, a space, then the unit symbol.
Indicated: 59126.4082 m³
